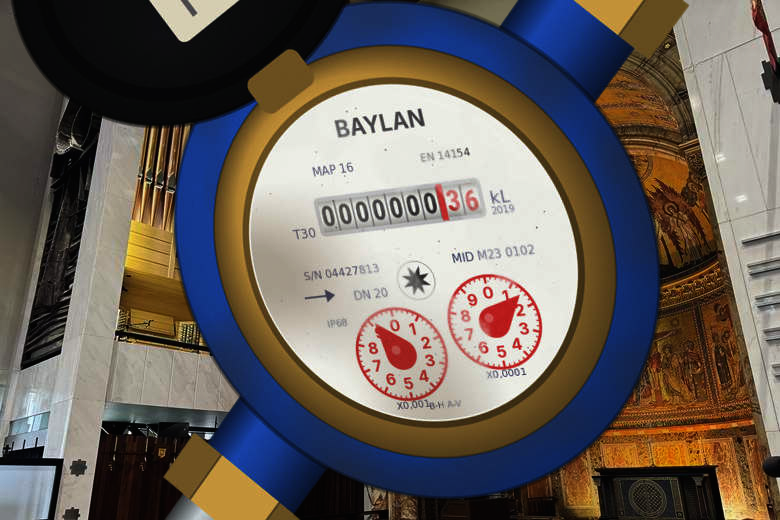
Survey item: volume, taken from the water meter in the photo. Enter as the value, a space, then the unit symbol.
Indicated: 0.3591 kL
